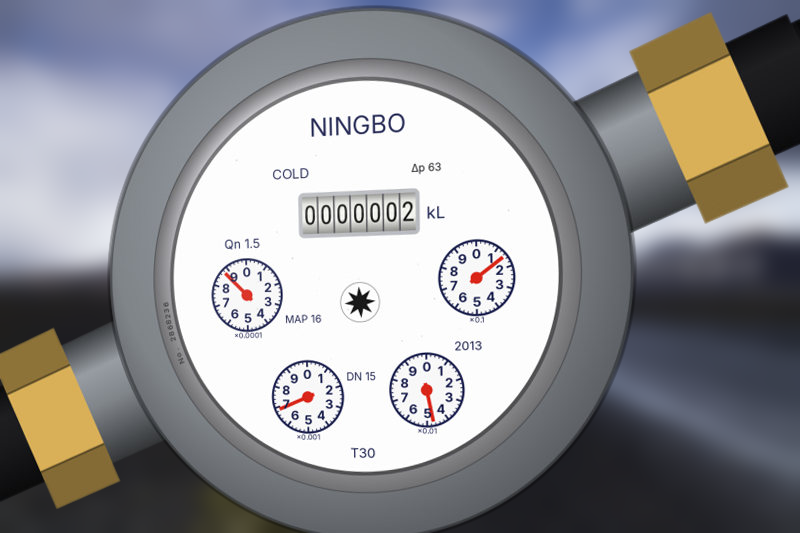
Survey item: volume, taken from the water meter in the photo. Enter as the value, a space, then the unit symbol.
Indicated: 2.1468 kL
